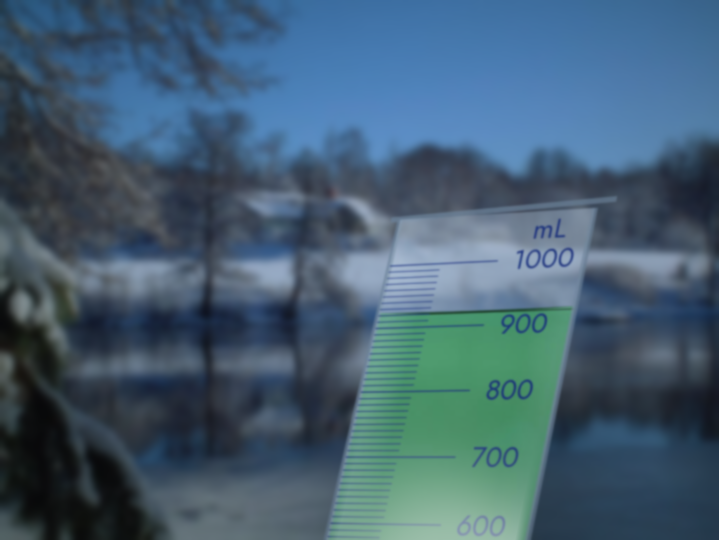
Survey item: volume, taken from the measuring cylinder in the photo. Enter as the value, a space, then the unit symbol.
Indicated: 920 mL
